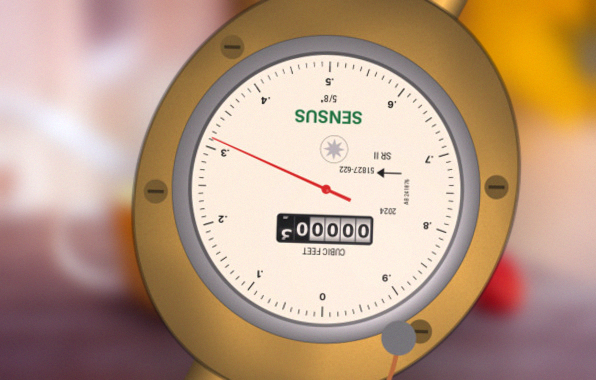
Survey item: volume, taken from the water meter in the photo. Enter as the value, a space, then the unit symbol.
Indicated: 3.31 ft³
